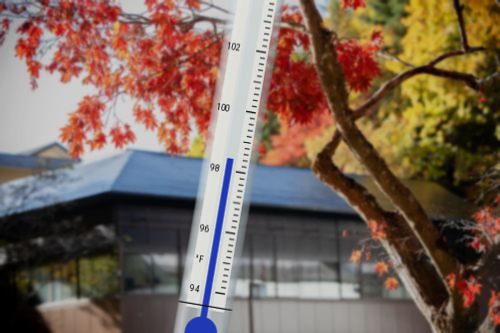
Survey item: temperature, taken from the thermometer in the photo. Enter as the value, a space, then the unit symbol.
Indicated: 98.4 °F
